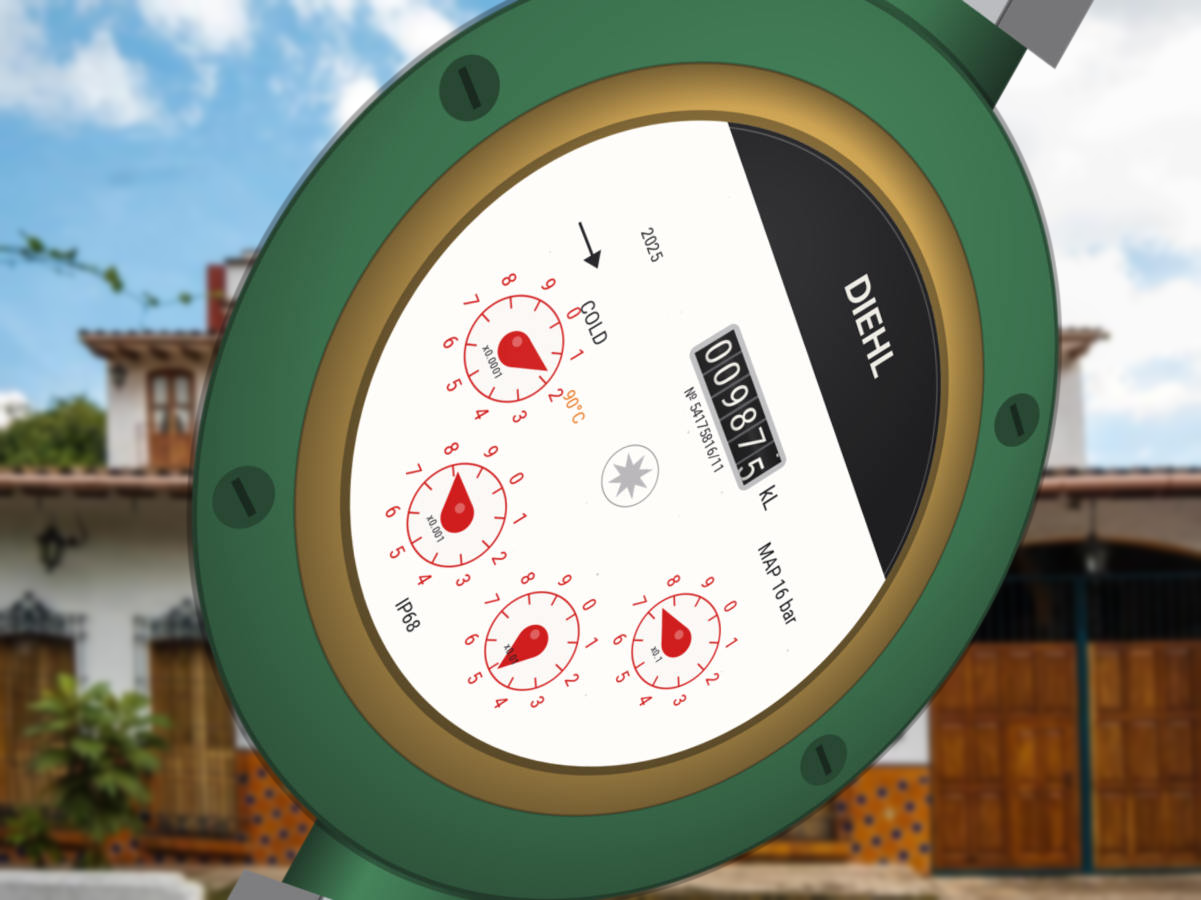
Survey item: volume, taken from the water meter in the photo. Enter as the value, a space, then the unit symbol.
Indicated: 9874.7481 kL
